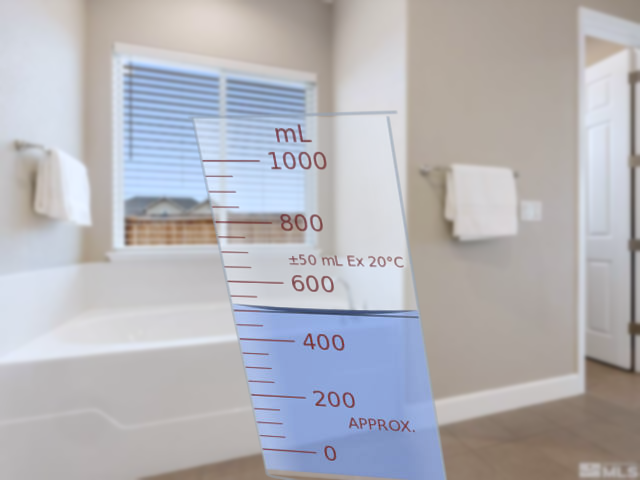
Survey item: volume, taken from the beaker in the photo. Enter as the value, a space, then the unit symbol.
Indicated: 500 mL
